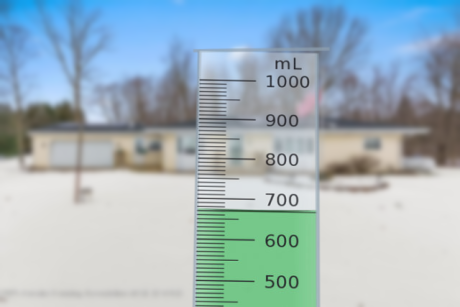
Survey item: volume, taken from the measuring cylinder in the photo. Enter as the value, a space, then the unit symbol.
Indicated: 670 mL
